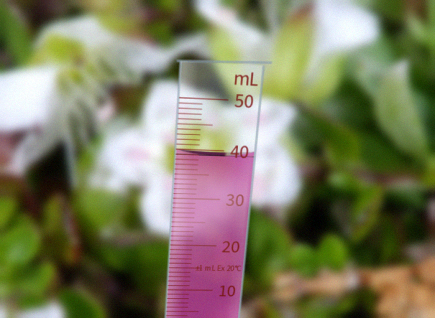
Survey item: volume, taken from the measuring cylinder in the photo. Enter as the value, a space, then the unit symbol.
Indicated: 39 mL
